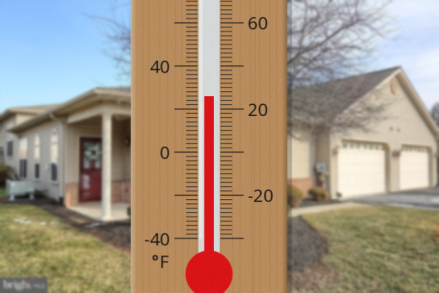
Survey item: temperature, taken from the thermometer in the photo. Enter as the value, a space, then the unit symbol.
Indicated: 26 °F
